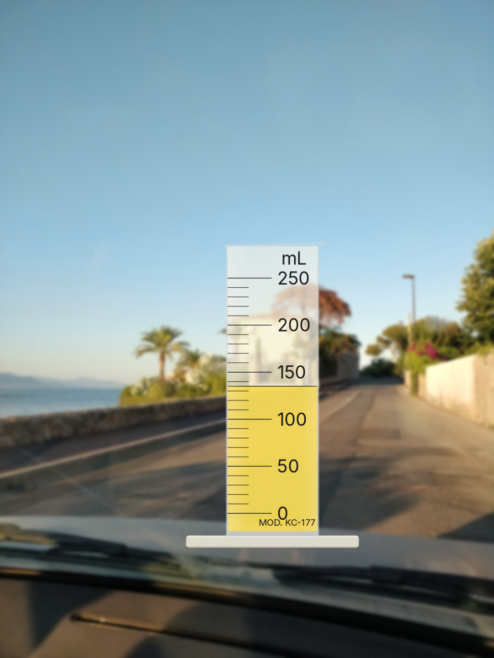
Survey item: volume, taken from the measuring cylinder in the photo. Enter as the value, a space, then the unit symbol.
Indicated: 135 mL
